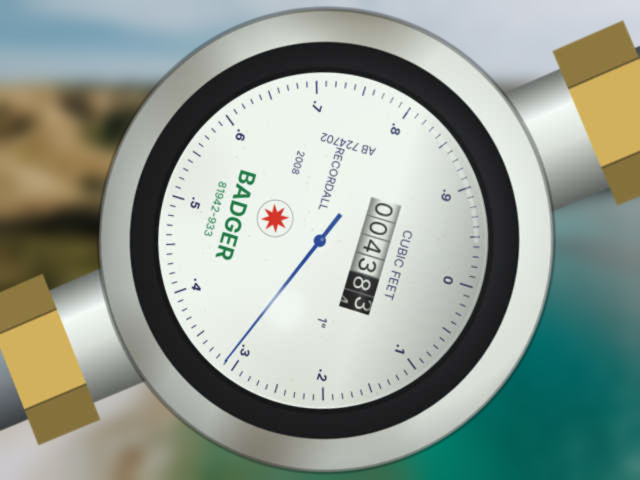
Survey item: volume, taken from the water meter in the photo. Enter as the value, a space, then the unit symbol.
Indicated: 4383.31 ft³
